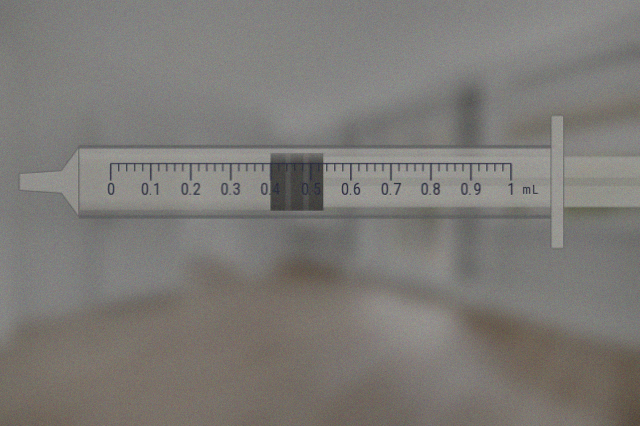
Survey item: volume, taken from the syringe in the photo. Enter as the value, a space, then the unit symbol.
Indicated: 0.4 mL
